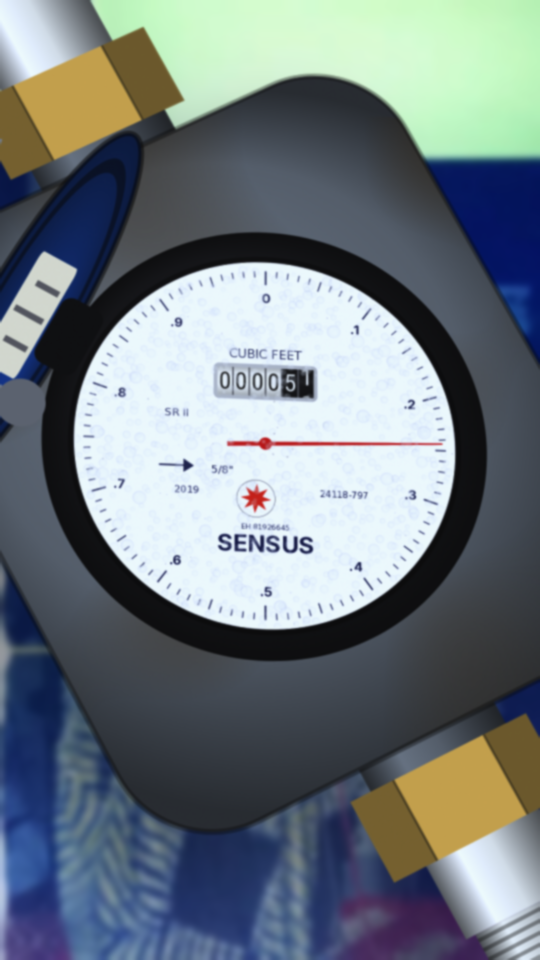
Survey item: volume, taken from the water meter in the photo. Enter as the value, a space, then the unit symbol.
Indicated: 51.24 ft³
